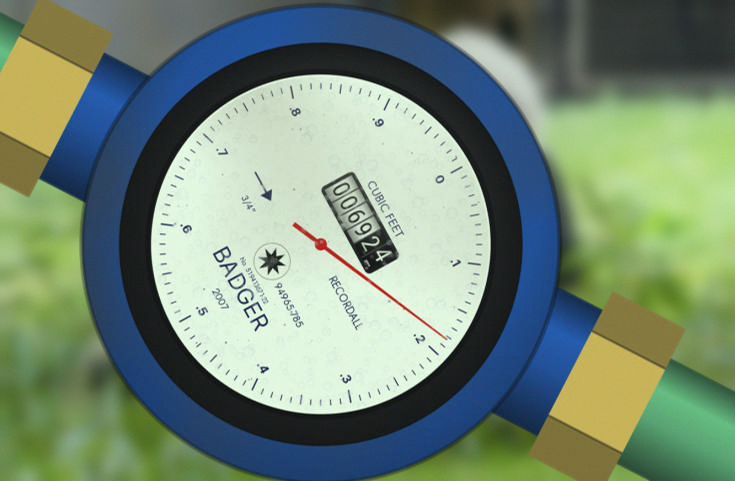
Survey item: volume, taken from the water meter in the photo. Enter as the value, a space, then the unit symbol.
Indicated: 6924.18 ft³
